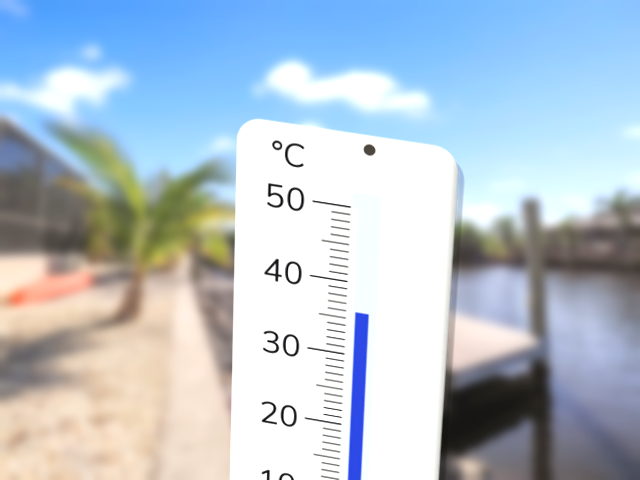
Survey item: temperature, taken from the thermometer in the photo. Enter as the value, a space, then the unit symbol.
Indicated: 36 °C
